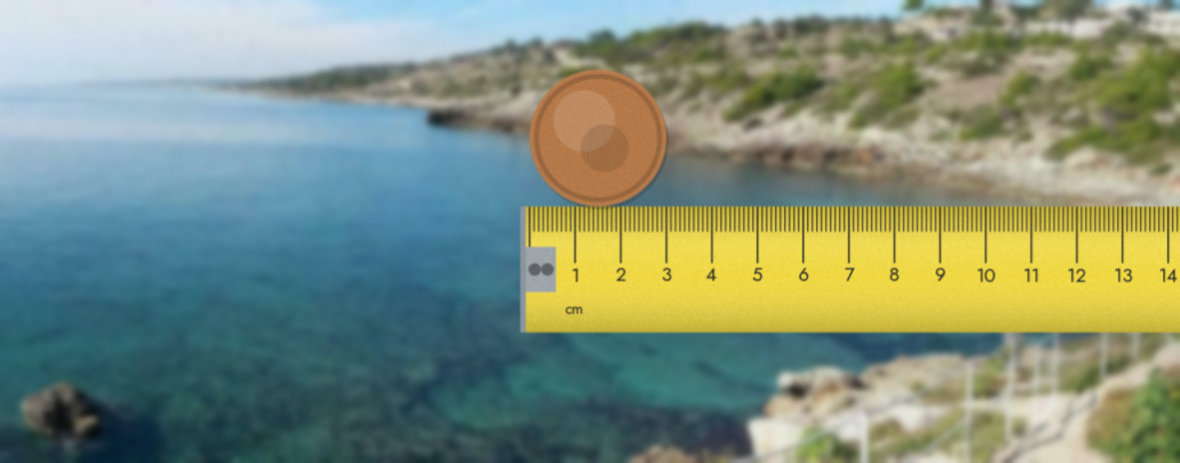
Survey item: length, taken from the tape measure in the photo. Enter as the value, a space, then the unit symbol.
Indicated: 3 cm
